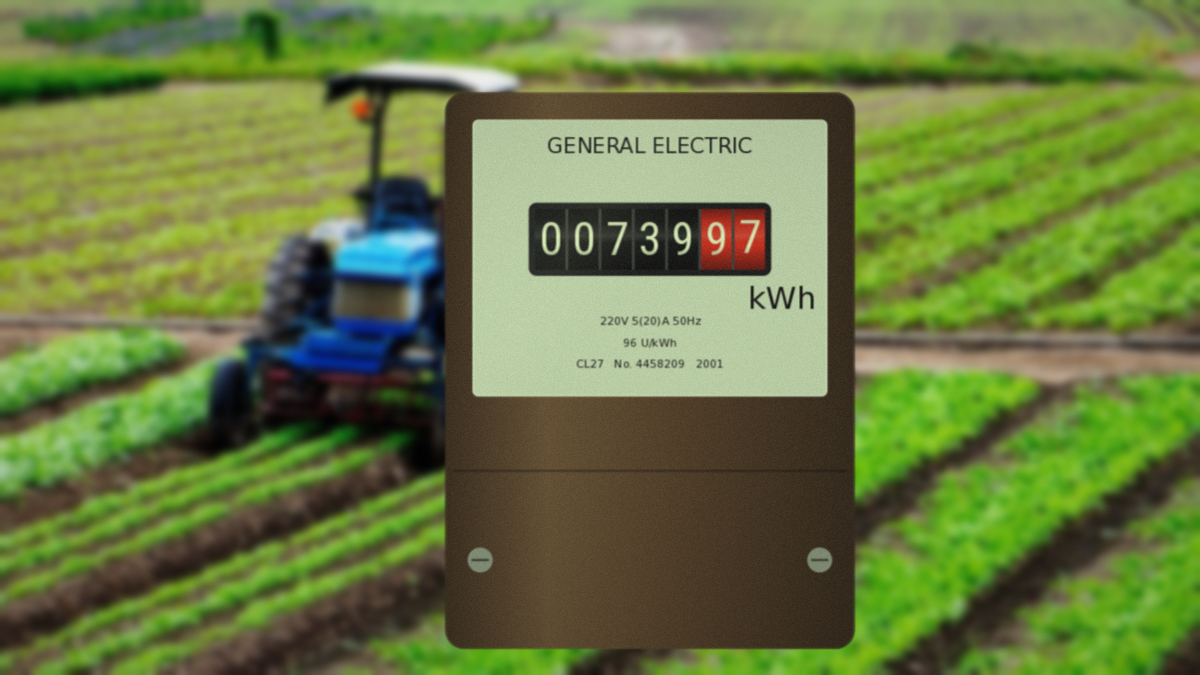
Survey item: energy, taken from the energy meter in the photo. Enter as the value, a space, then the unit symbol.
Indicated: 739.97 kWh
